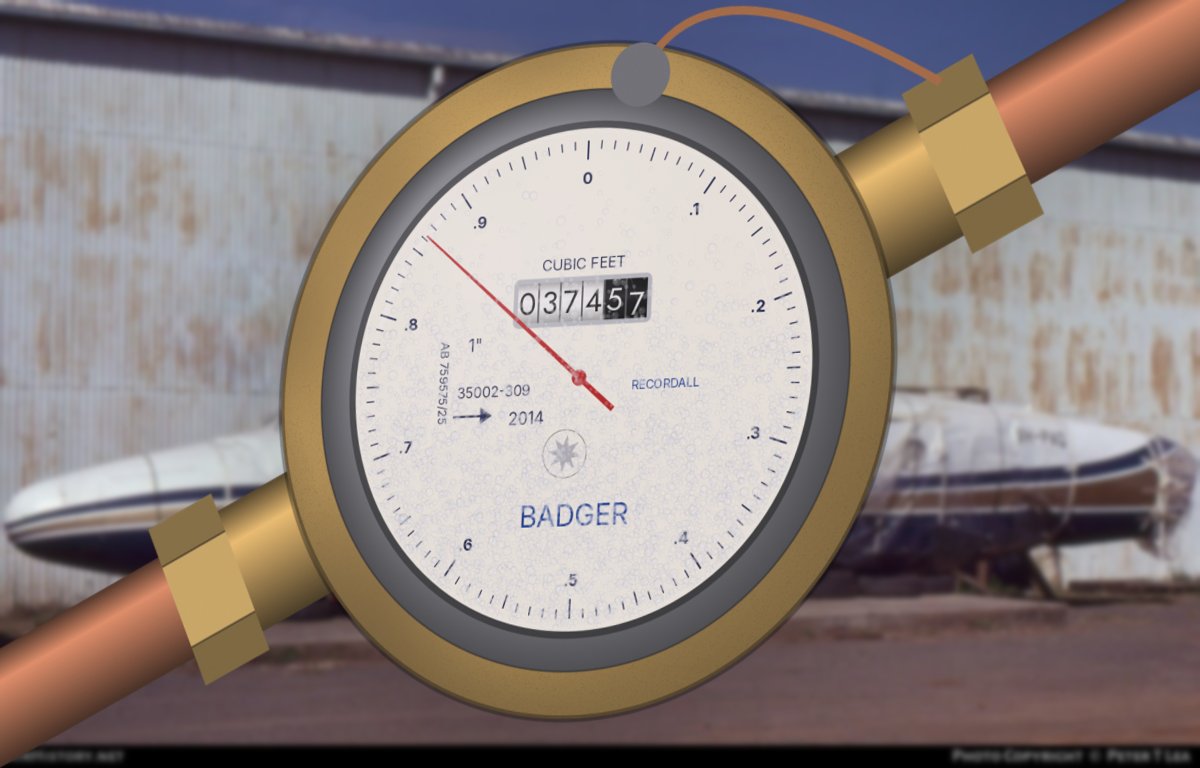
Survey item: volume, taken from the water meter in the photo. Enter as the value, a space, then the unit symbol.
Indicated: 37456.86 ft³
